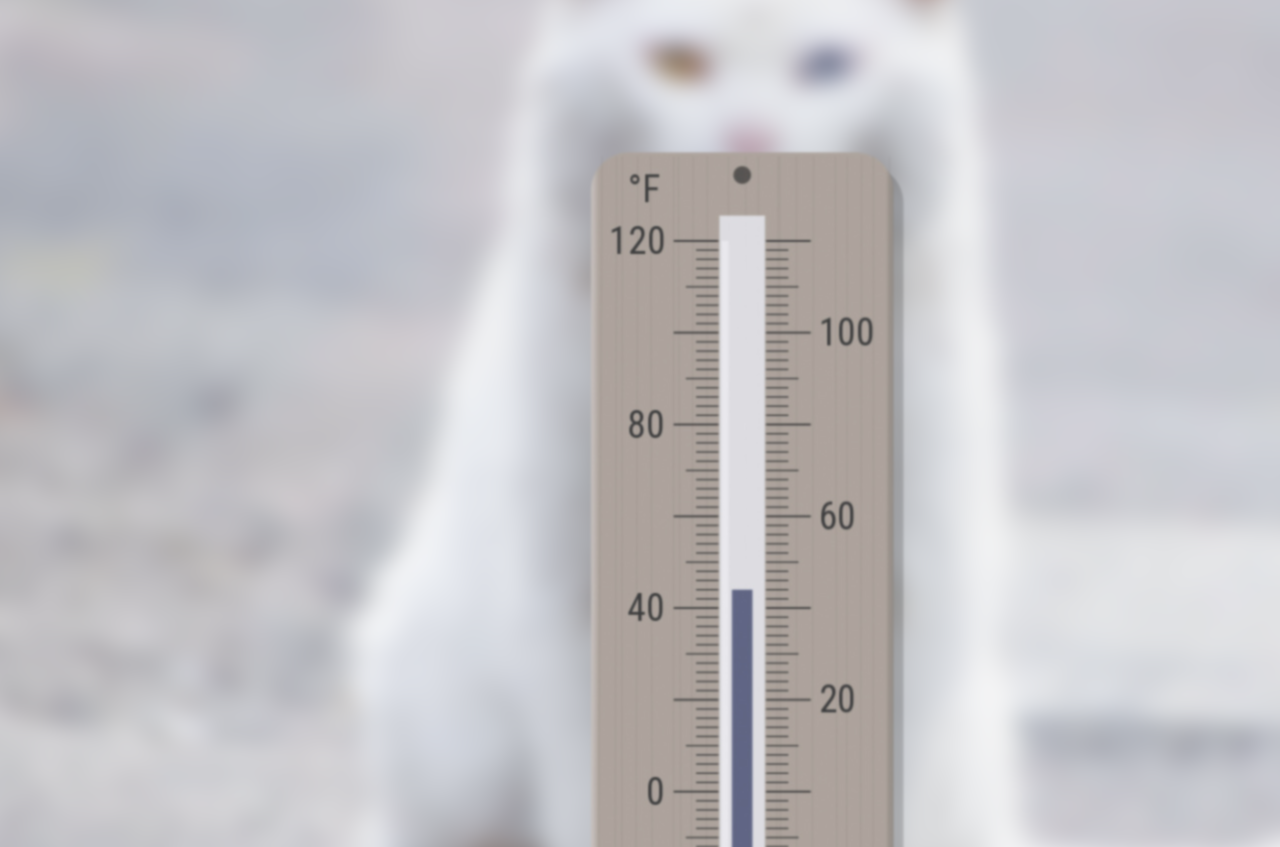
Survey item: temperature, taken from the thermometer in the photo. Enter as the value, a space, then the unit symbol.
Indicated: 44 °F
